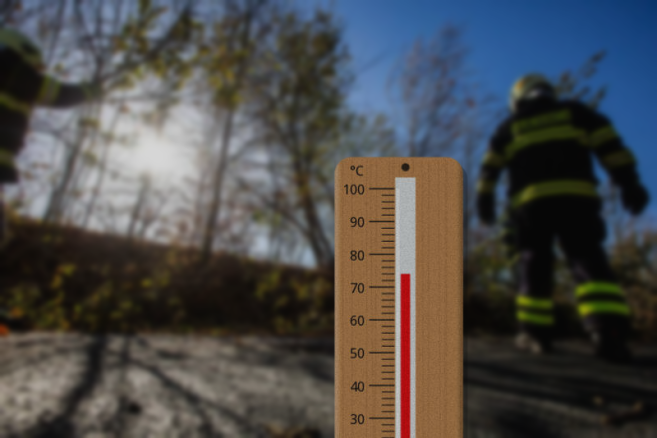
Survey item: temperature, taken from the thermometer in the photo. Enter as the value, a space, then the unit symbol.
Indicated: 74 °C
